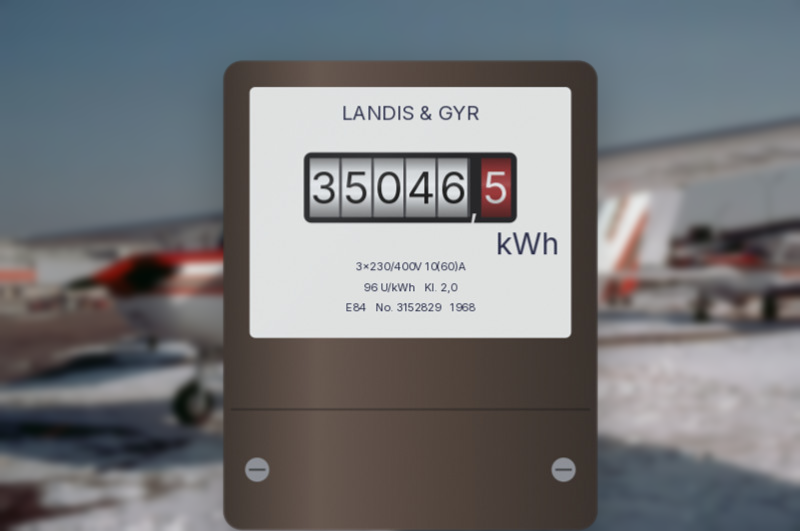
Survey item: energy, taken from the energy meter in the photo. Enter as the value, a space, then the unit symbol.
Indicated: 35046.5 kWh
